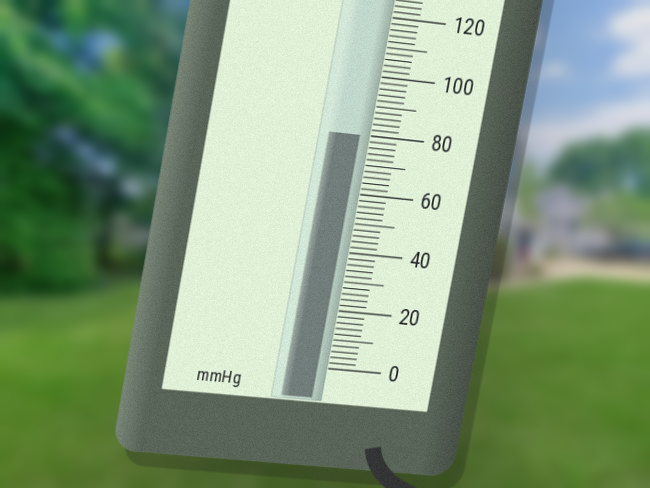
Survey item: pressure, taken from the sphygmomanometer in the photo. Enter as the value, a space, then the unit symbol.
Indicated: 80 mmHg
